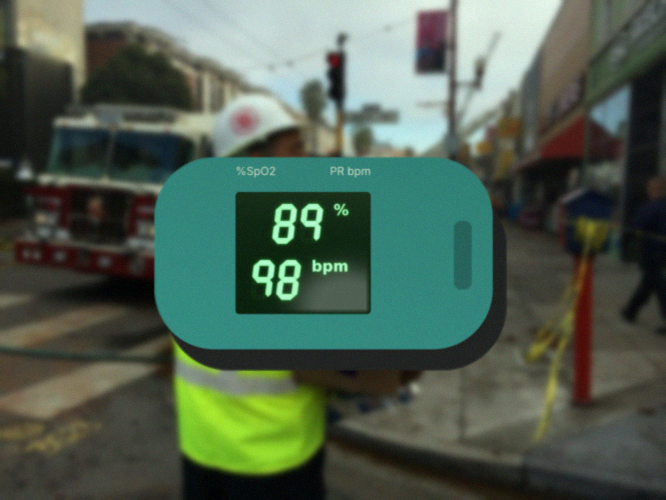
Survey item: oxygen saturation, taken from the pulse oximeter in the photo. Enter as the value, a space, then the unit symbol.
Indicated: 89 %
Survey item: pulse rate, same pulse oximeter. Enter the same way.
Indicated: 98 bpm
